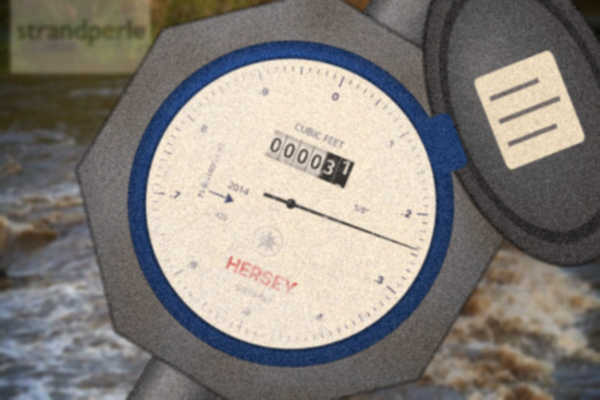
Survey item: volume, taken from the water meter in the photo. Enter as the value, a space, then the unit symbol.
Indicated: 31.24 ft³
